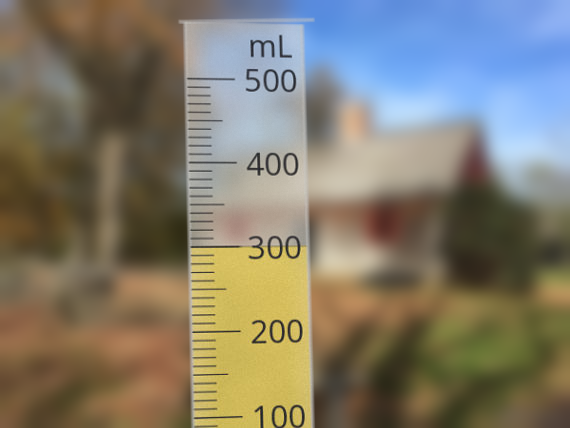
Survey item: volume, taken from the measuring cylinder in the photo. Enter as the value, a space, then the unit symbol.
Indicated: 300 mL
